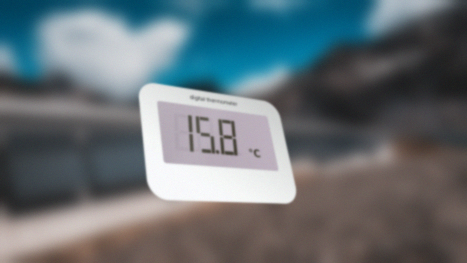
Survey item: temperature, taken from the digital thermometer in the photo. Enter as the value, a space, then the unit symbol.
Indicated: 15.8 °C
